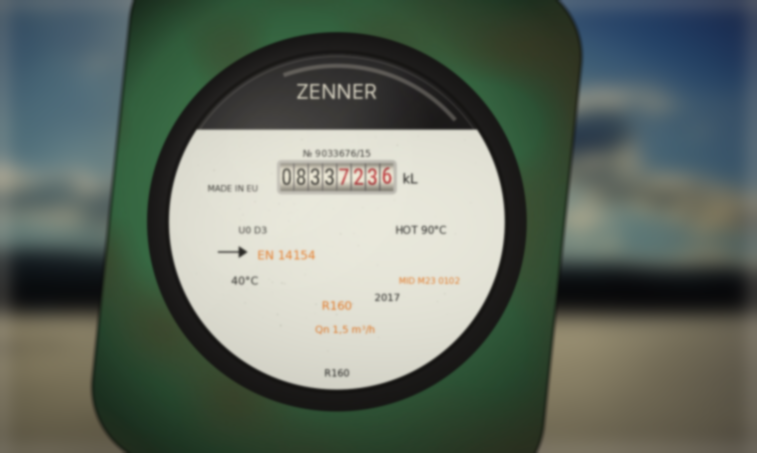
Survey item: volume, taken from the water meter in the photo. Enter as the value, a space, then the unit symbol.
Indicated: 833.7236 kL
